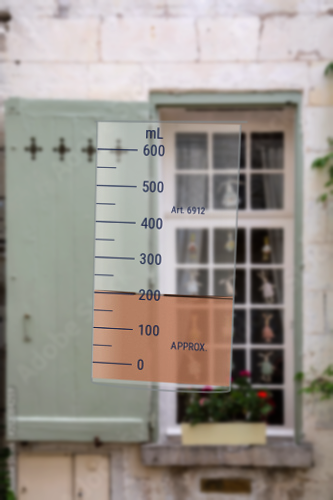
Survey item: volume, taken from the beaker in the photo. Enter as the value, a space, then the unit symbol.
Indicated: 200 mL
